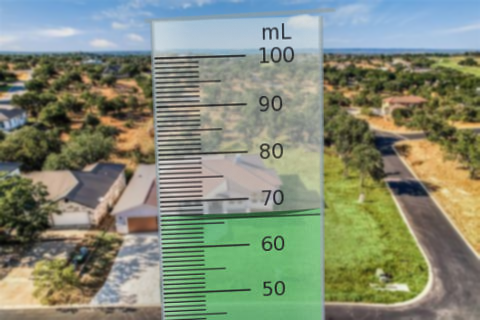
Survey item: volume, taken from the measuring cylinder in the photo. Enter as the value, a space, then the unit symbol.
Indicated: 66 mL
